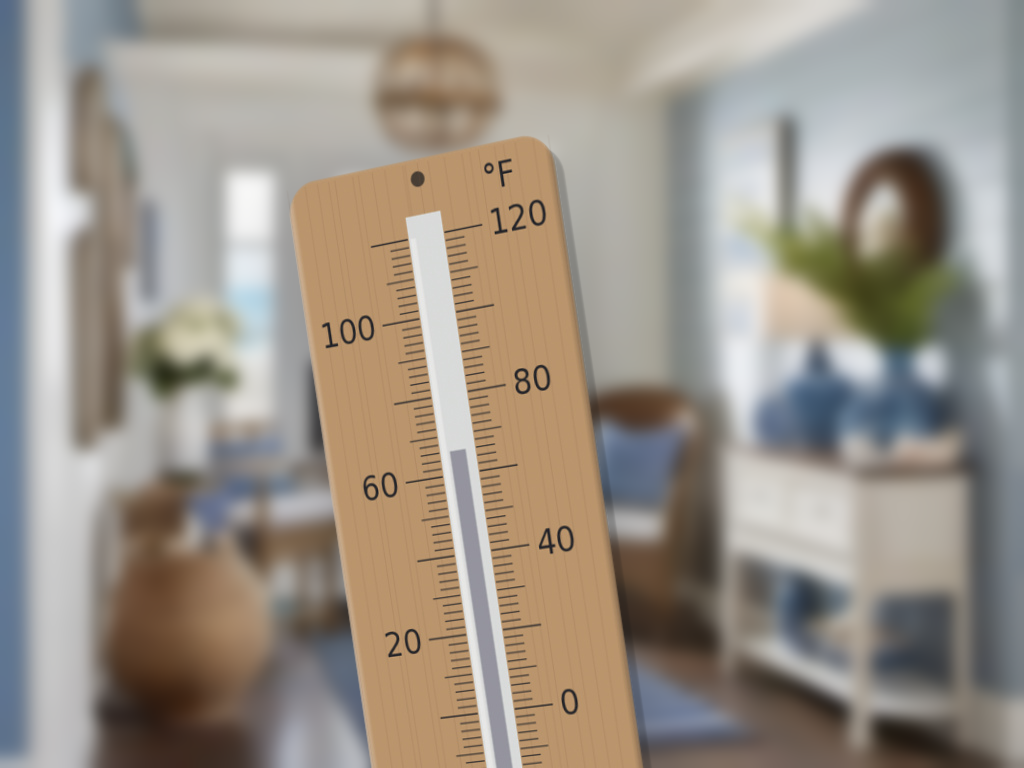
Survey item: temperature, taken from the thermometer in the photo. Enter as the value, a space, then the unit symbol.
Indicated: 66 °F
